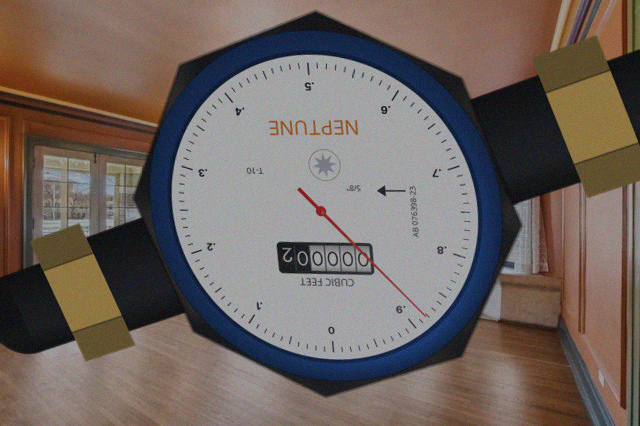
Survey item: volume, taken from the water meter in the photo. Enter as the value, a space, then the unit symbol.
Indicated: 1.88 ft³
